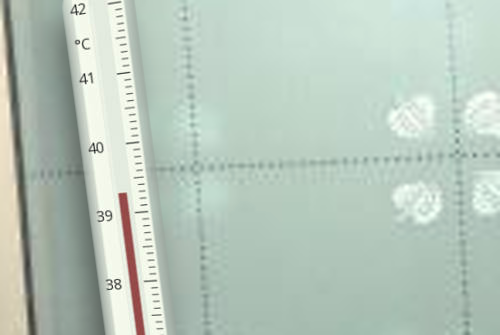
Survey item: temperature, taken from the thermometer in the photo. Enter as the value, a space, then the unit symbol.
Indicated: 39.3 °C
